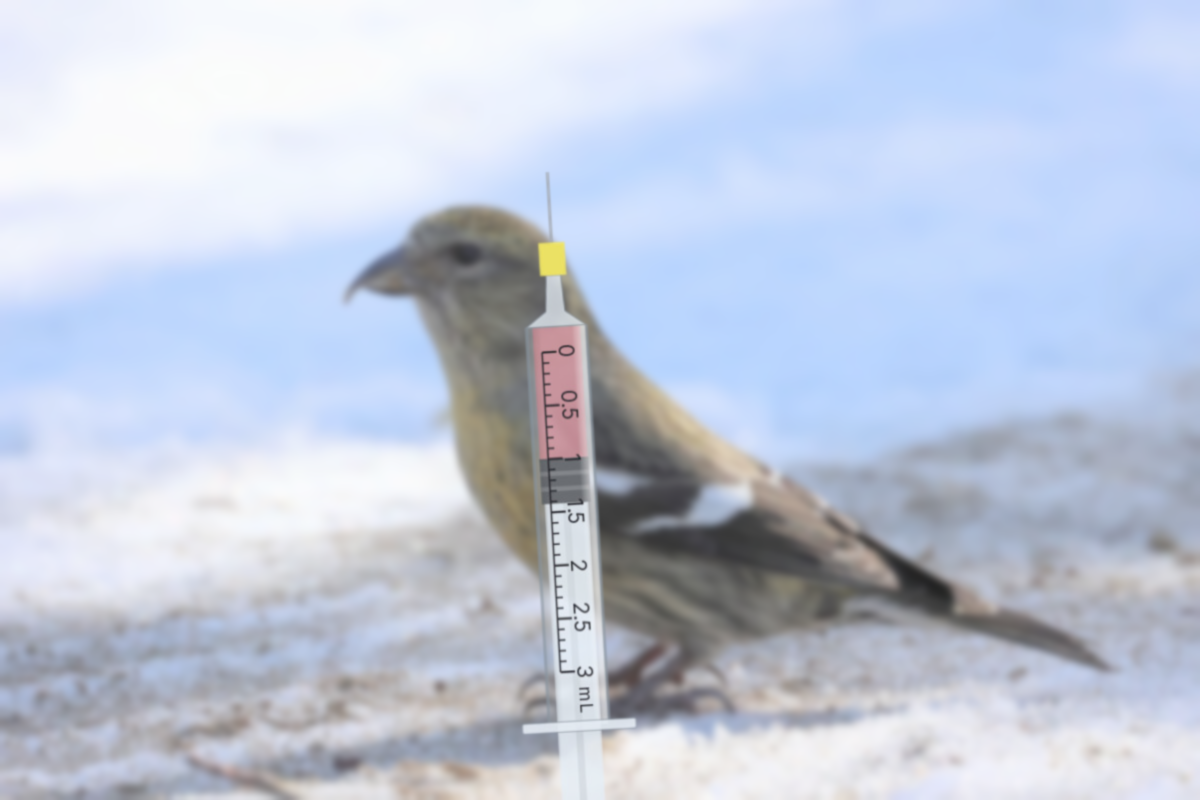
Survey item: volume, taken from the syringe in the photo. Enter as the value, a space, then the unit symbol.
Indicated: 1 mL
